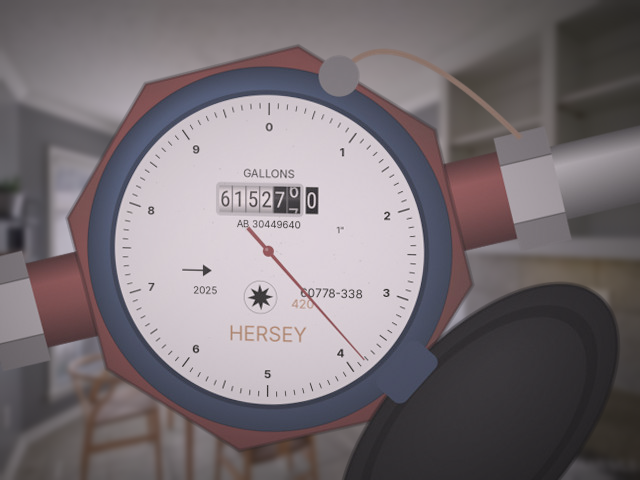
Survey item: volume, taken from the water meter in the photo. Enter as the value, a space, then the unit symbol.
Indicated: 6152763.8 gal
